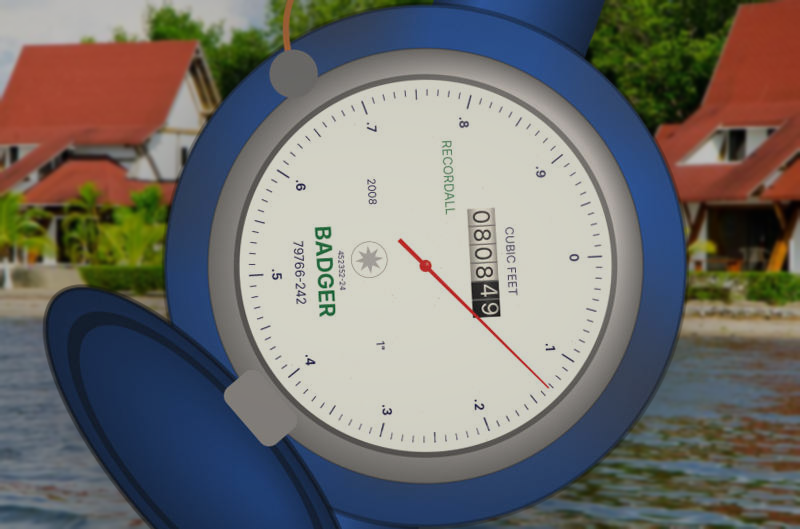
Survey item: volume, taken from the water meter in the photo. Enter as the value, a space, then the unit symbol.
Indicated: 80849.13 ft³
